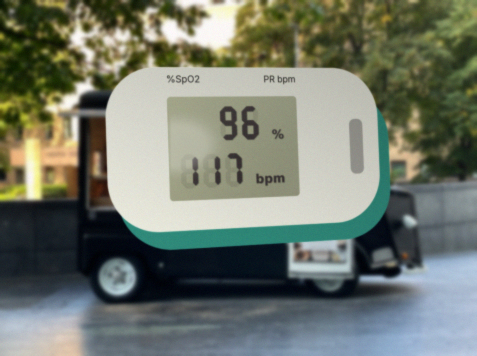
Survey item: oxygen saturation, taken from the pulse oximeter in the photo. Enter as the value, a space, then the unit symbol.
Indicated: 96 %
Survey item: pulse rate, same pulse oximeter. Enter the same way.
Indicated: 117 bpm
